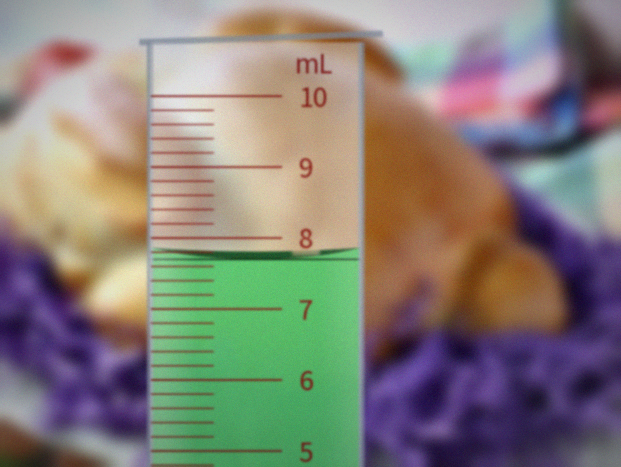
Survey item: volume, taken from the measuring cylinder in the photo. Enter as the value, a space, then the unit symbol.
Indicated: 7.7 mL
